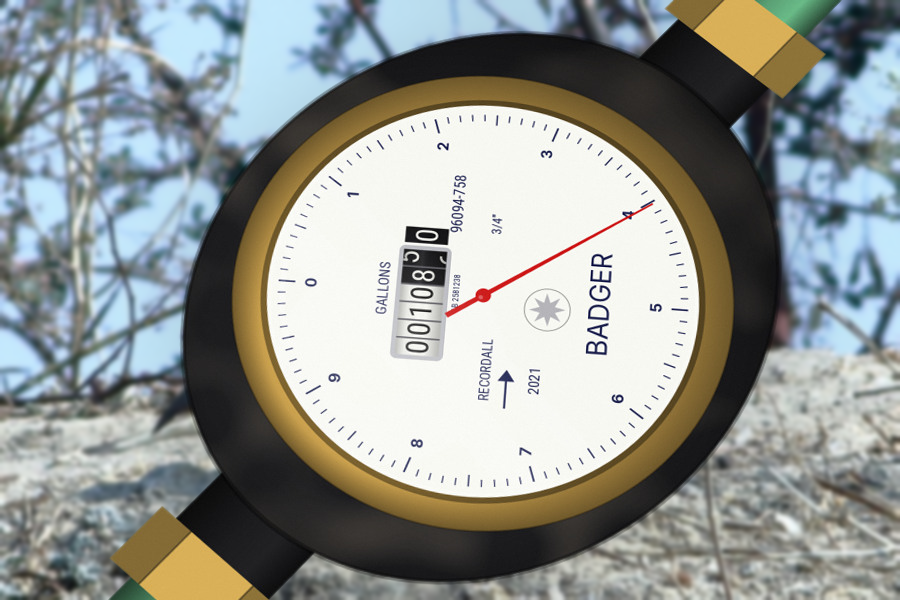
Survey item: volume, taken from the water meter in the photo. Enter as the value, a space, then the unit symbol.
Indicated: 10854.0 gal
